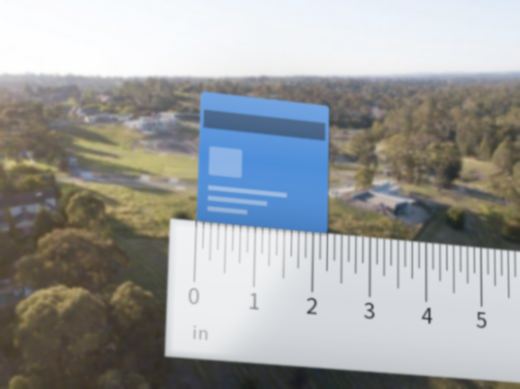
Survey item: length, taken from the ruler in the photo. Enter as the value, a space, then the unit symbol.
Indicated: 2.25 in
